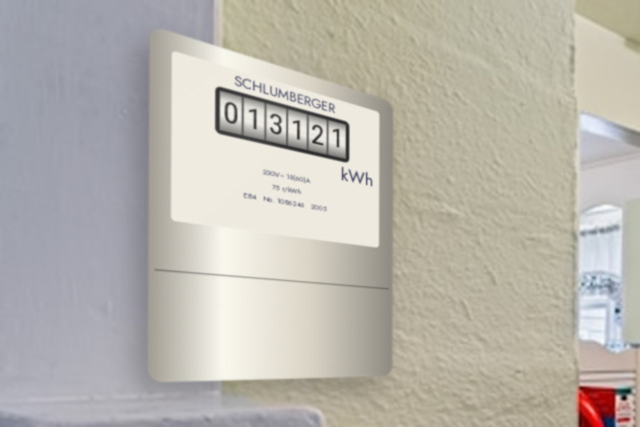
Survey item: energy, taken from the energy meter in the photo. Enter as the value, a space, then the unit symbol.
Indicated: 13121 kWh
